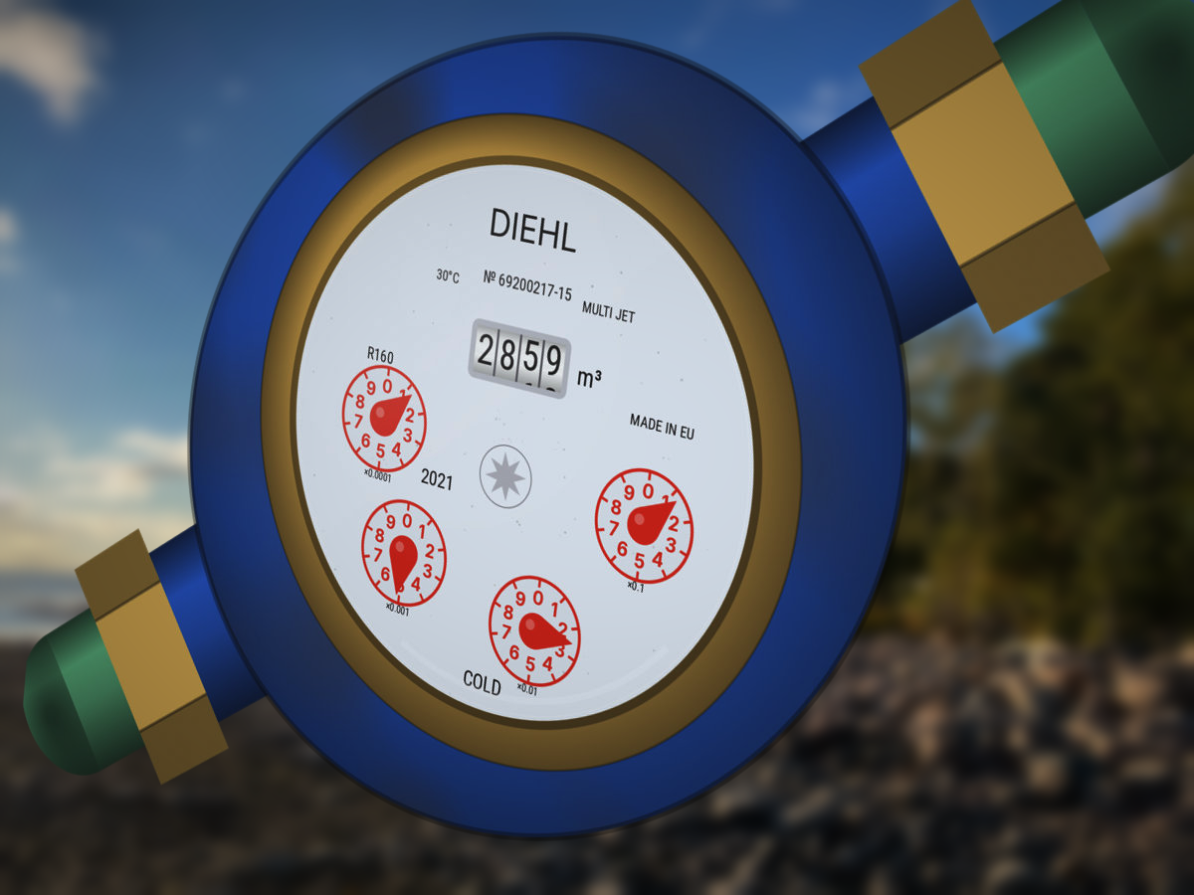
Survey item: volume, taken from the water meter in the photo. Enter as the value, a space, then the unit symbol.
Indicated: 2859.1251 m³
